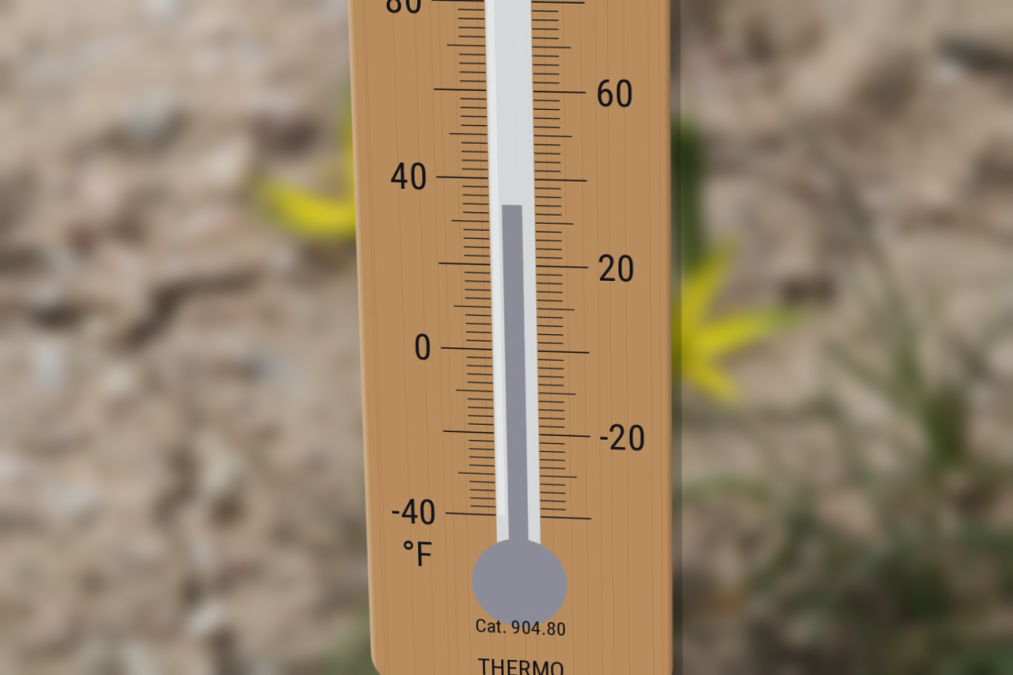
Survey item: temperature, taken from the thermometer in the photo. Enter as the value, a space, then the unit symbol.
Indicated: 34 °F
